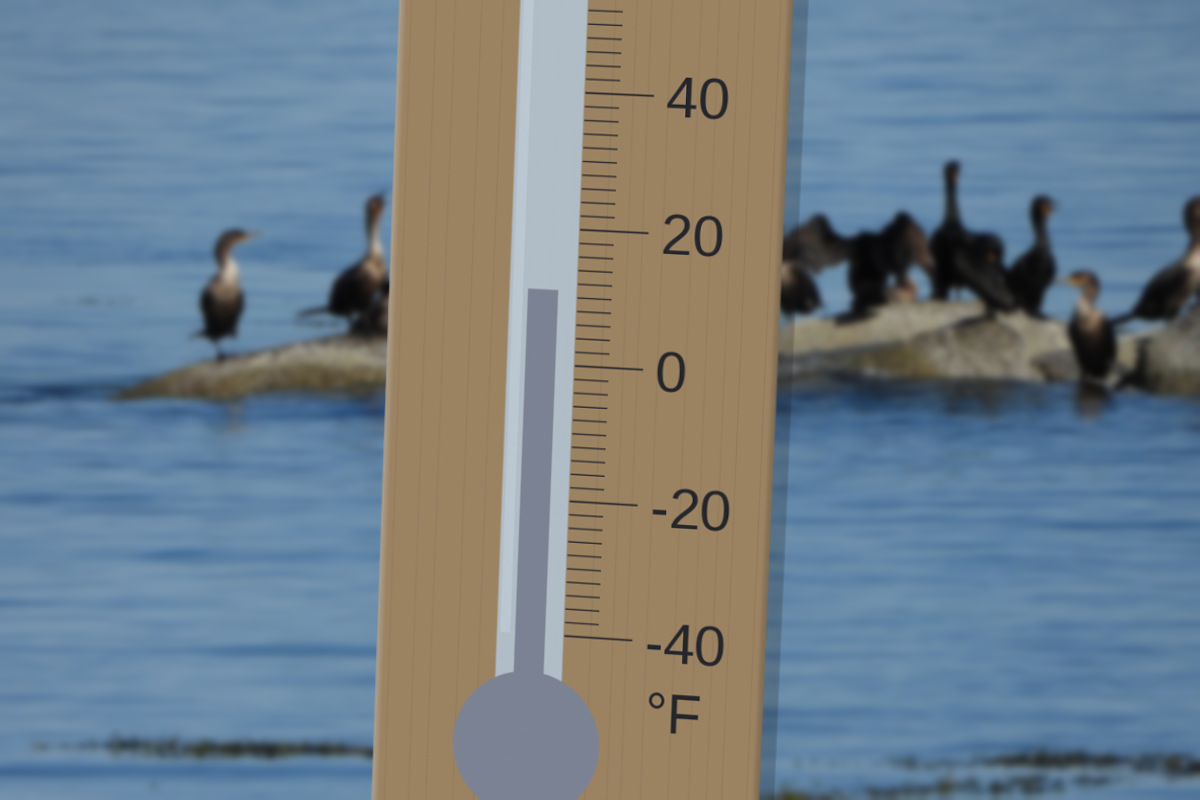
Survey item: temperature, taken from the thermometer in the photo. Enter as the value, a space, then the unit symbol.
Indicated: 11 °F
